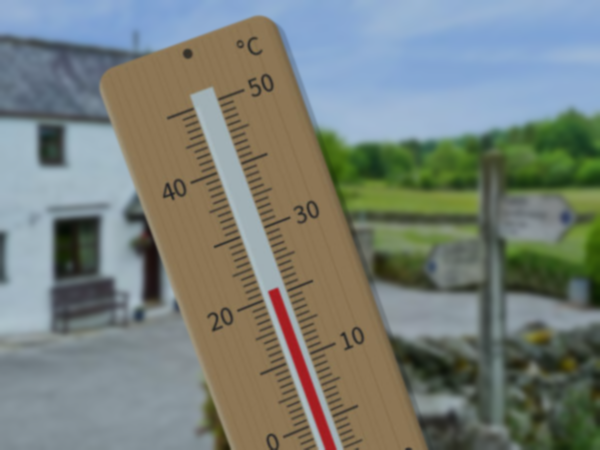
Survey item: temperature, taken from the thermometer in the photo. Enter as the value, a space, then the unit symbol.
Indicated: 21 °C
